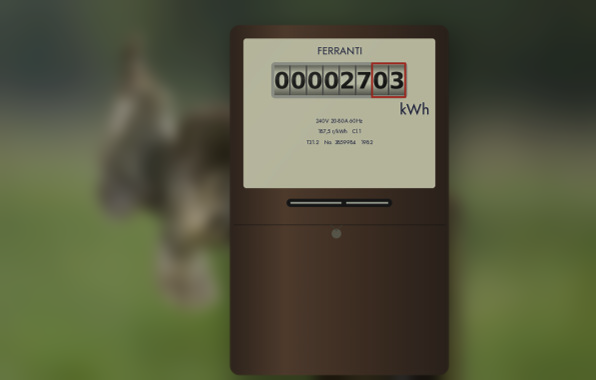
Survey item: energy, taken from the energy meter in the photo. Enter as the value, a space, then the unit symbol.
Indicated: 27.03 kWh
